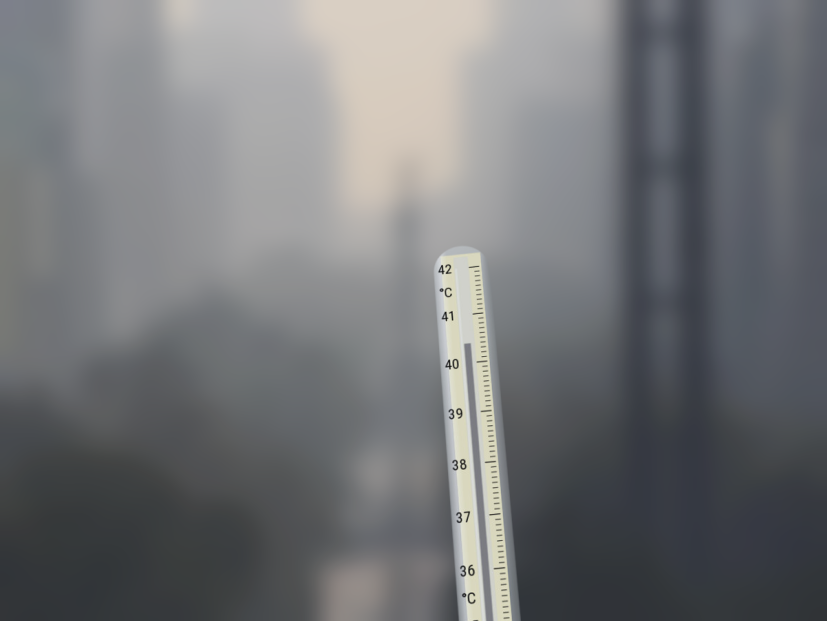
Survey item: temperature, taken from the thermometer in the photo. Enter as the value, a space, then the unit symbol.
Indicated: 40.4 °C
